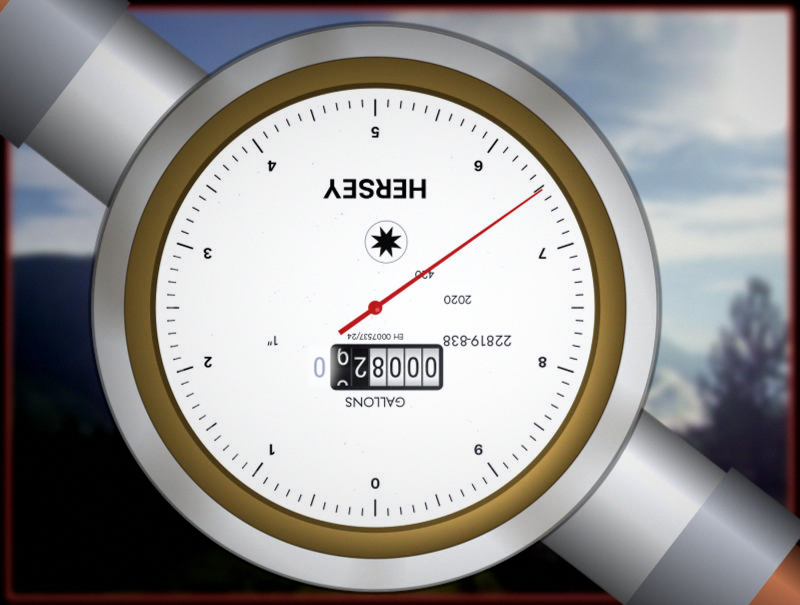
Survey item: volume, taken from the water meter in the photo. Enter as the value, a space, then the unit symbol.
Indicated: 8286.5 gal
